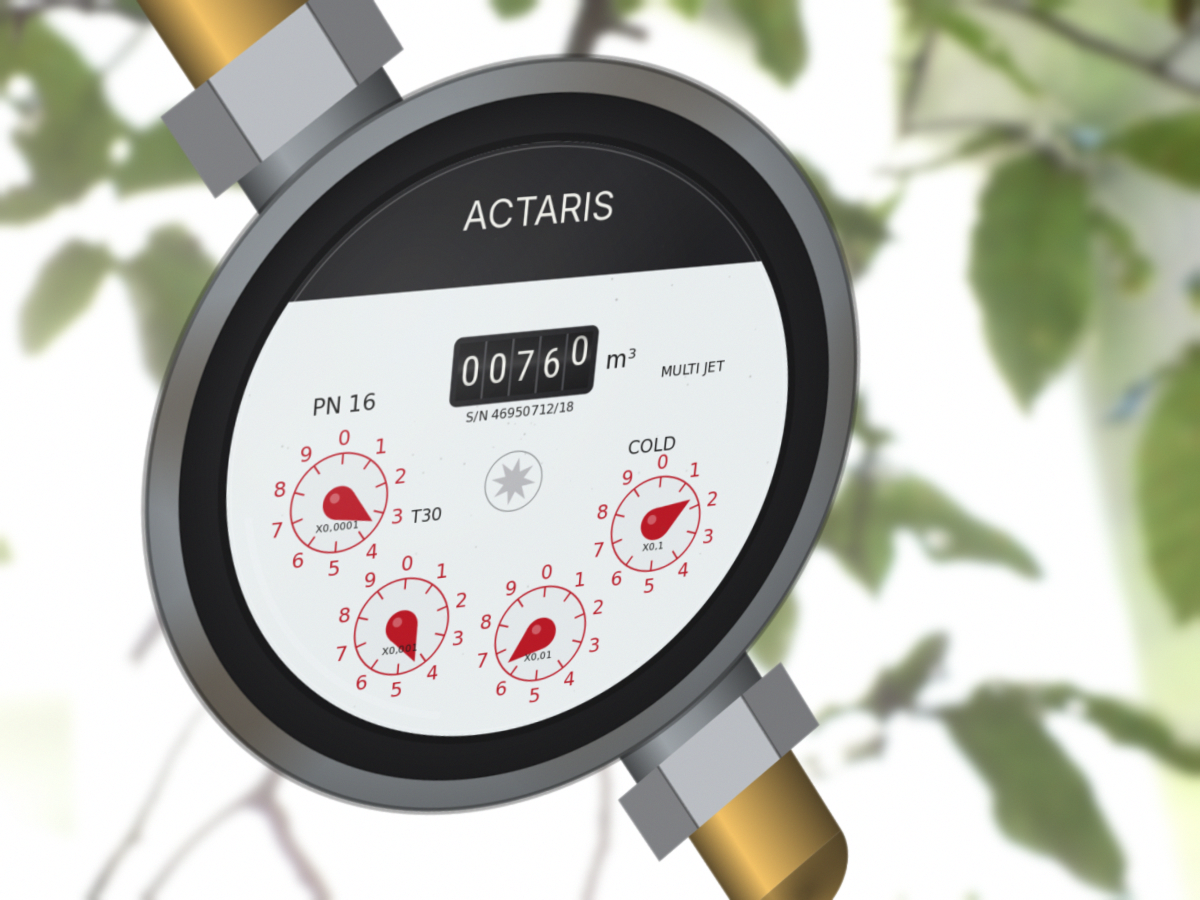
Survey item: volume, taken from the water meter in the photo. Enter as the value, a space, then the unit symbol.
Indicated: 760.1643 m³
